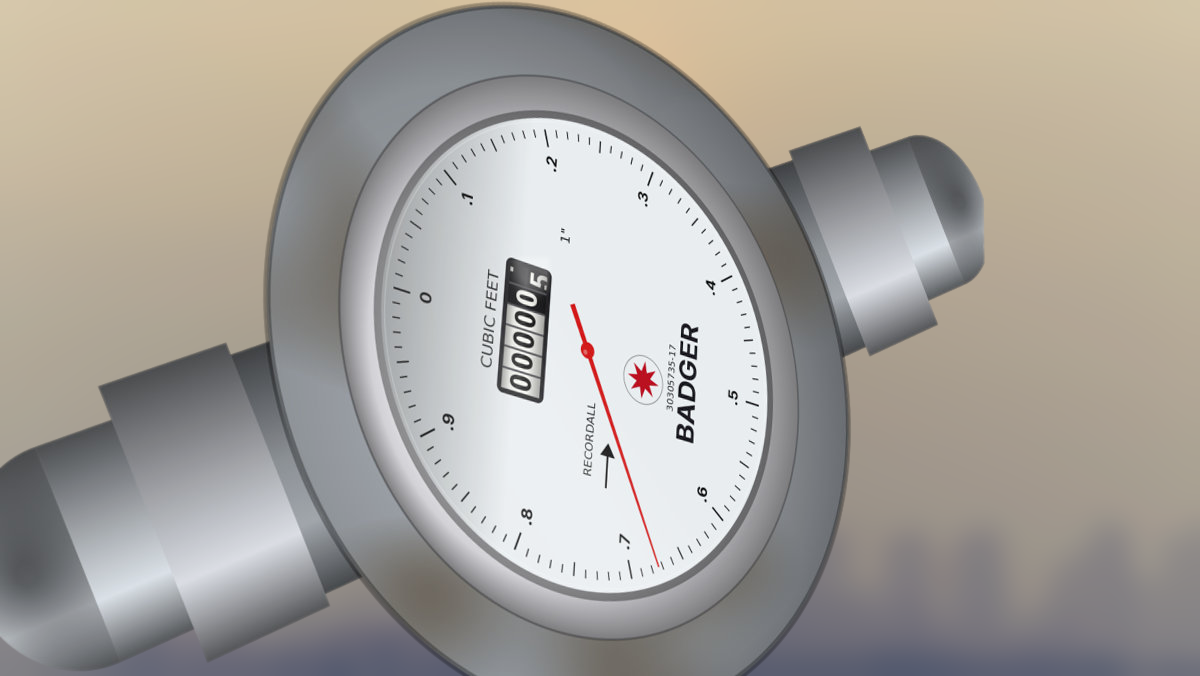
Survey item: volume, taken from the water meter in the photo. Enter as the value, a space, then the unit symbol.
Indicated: 4.67 ft³
